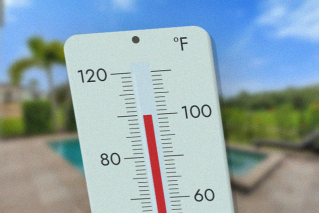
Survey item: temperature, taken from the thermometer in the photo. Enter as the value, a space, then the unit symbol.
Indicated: 100 °F
